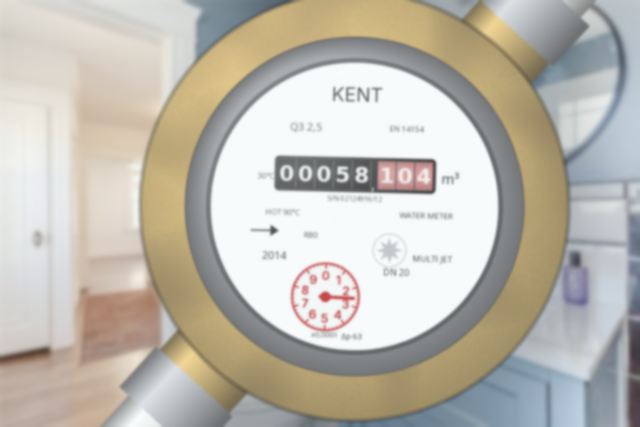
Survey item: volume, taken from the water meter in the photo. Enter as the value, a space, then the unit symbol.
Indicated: 58.1042 m³
